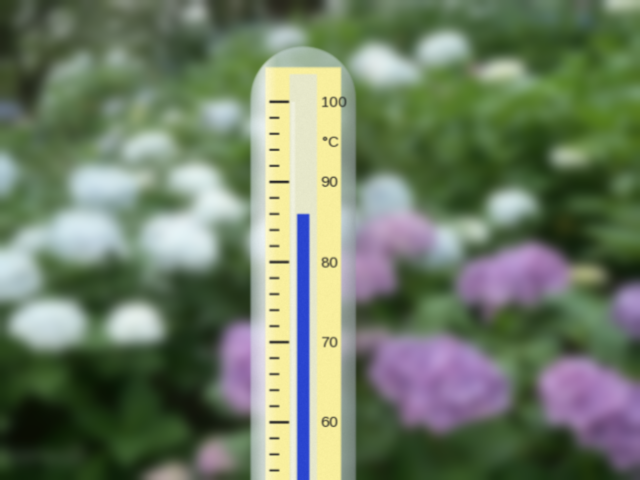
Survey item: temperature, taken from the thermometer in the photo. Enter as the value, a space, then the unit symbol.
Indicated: 86 °C
